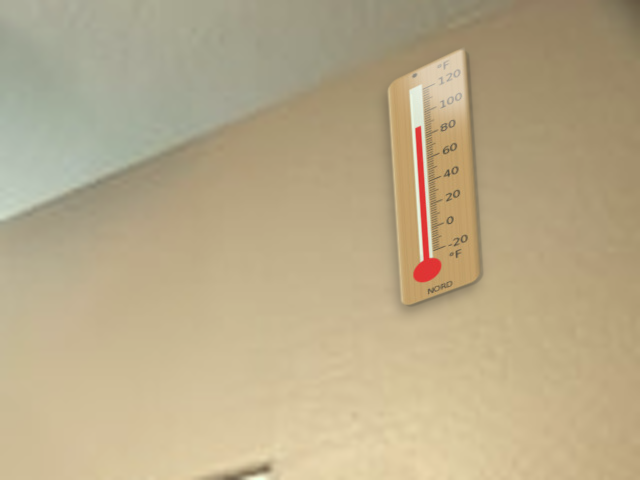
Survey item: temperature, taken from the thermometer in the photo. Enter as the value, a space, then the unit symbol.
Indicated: 90 °F
